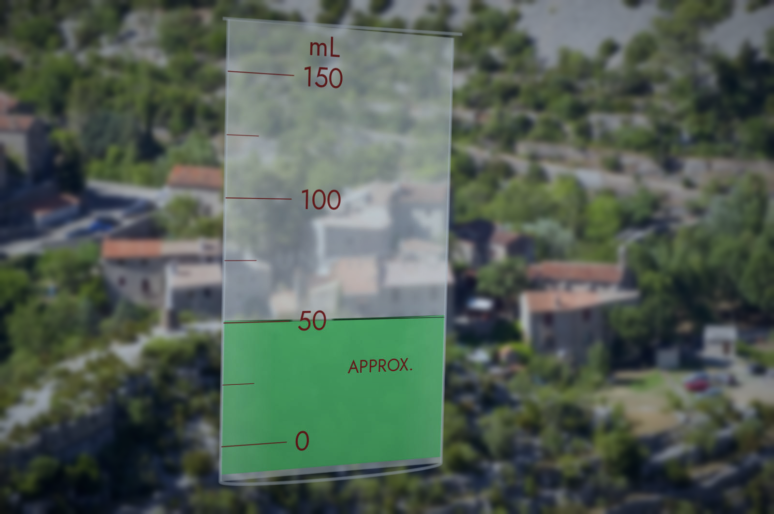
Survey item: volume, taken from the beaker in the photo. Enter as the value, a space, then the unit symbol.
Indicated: 50 mL
